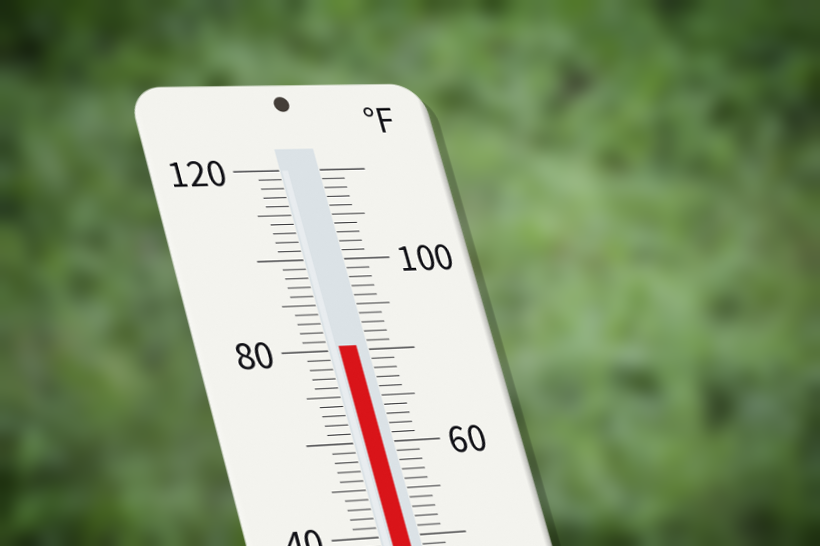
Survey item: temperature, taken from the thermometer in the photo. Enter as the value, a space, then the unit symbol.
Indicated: 81 °F
